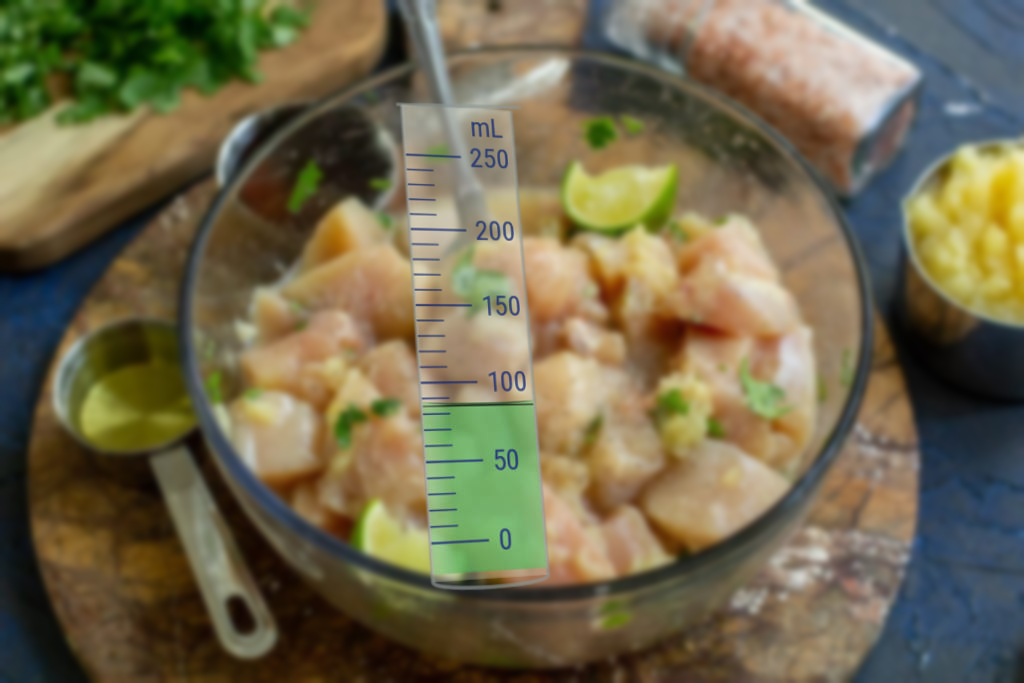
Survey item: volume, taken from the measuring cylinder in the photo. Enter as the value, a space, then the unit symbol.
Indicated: 85 mL
